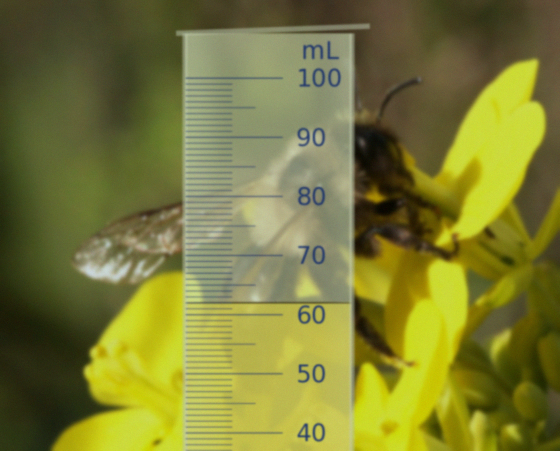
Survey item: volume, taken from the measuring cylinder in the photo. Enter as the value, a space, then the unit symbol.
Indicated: 62 mL
